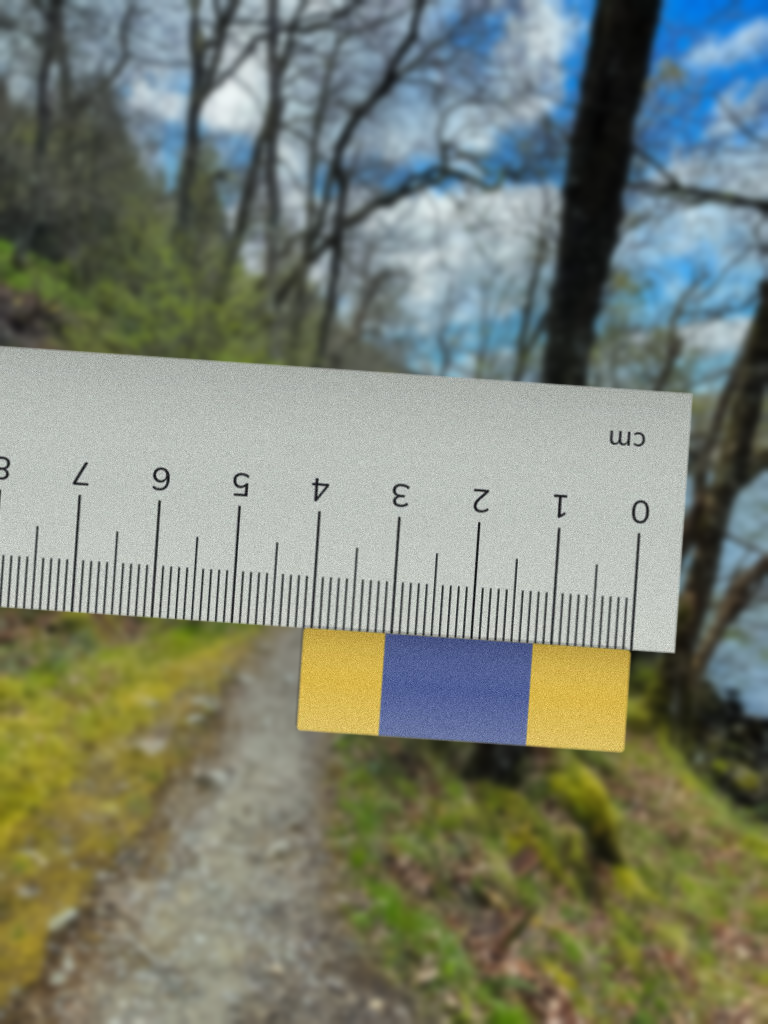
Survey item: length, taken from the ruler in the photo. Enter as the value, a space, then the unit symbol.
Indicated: 4.1 cm
